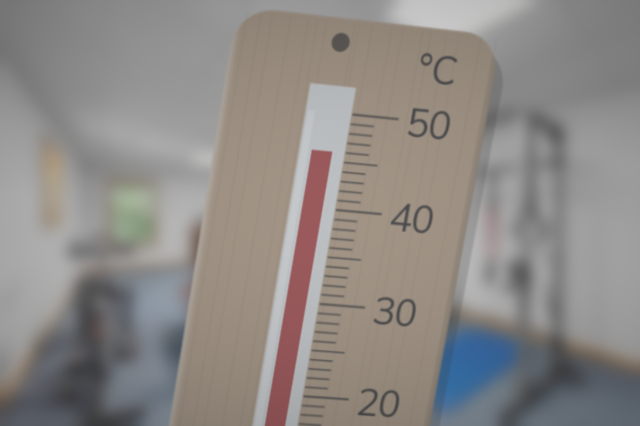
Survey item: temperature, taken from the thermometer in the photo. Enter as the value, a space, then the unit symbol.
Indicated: 46 °C
